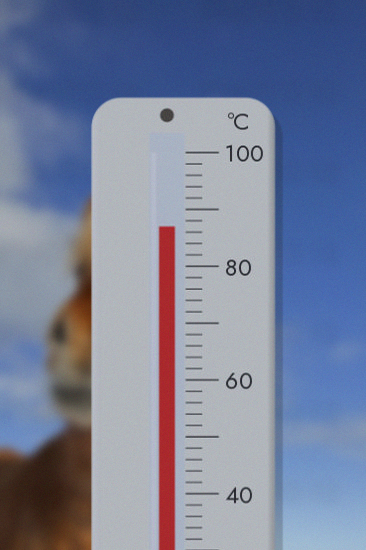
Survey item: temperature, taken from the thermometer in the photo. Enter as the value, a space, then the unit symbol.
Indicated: 87 °C
